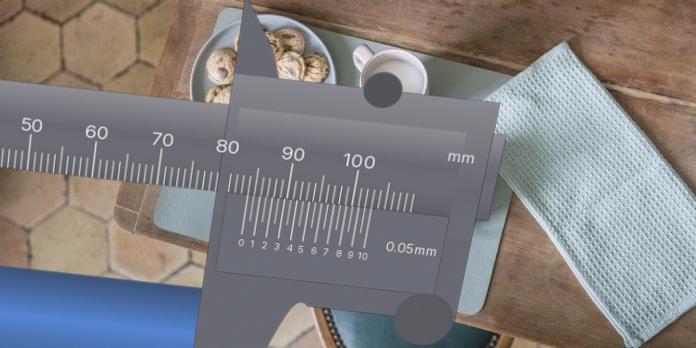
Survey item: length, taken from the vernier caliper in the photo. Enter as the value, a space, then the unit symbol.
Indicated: 84.0 mm
